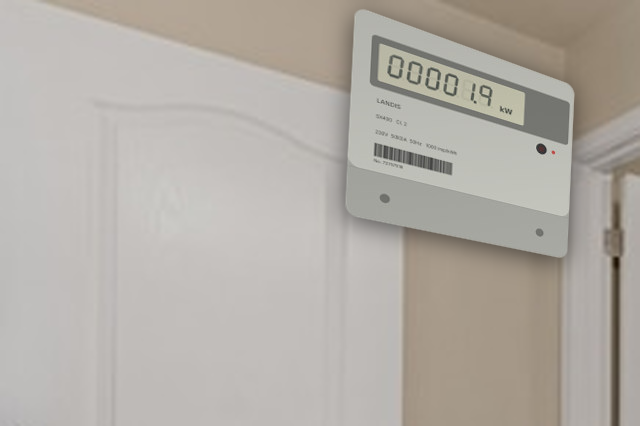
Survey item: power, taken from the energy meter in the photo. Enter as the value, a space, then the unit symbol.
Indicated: 1.9 kW
